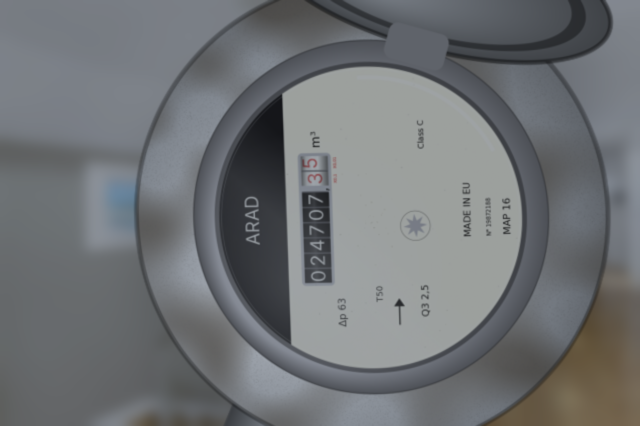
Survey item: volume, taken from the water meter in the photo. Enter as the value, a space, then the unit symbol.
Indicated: 24707.35 m³
